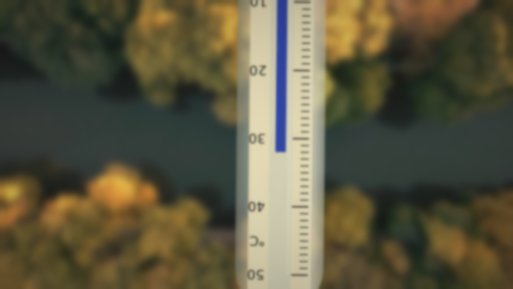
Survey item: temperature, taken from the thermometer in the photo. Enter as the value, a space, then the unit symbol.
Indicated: 32 °C
